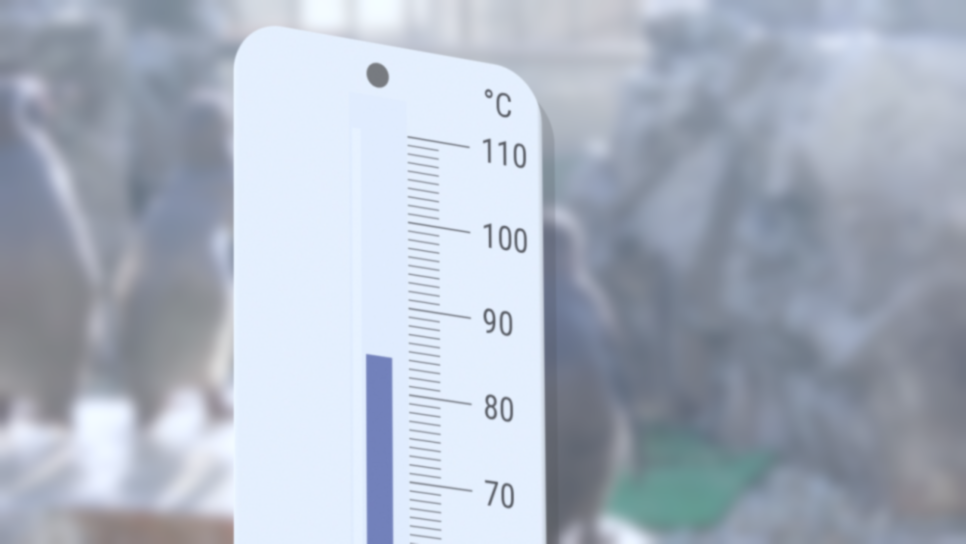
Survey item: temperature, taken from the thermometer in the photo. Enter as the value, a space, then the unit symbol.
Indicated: 84 °C
